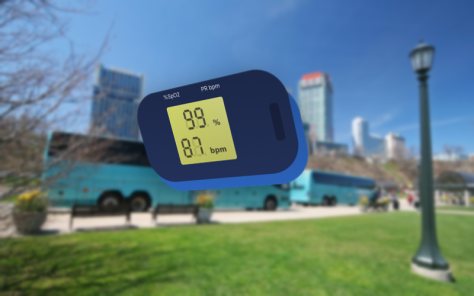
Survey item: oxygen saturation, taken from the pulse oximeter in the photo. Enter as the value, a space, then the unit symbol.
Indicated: 99 %
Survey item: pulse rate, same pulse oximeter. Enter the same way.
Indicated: 87 bpm
